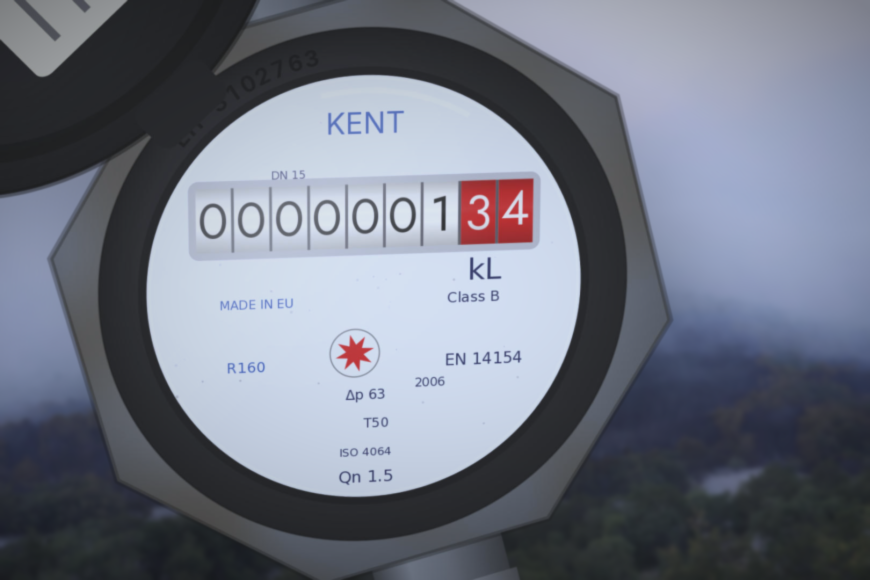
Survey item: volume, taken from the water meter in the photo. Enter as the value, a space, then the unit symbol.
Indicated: 1.34 kL
